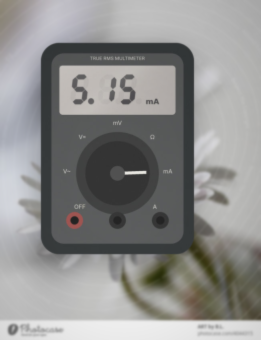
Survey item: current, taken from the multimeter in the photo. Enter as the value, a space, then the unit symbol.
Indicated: 5.15 mA
